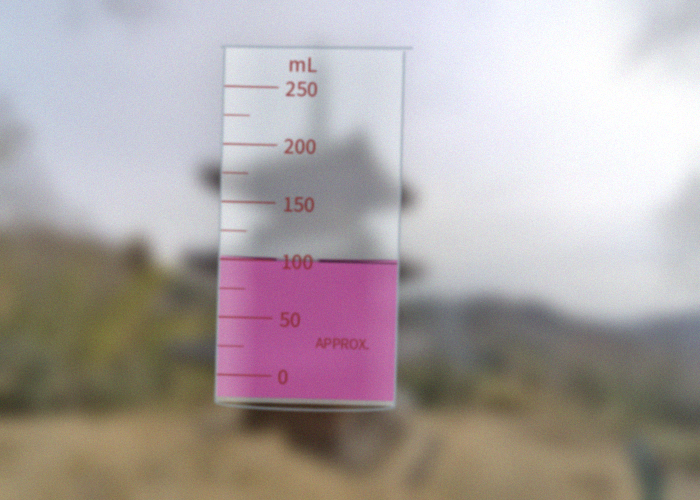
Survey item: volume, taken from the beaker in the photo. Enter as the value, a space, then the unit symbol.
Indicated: 100 mL
